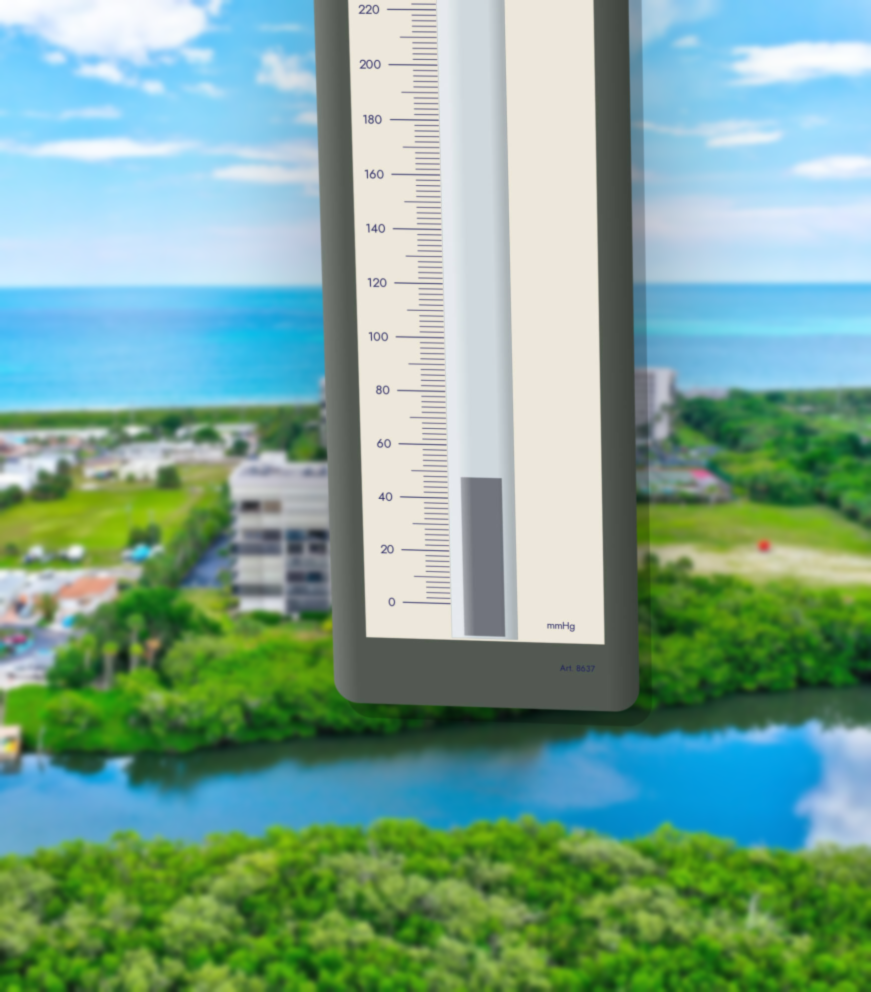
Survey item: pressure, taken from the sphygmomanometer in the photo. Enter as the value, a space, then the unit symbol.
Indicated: 48 mmHg
